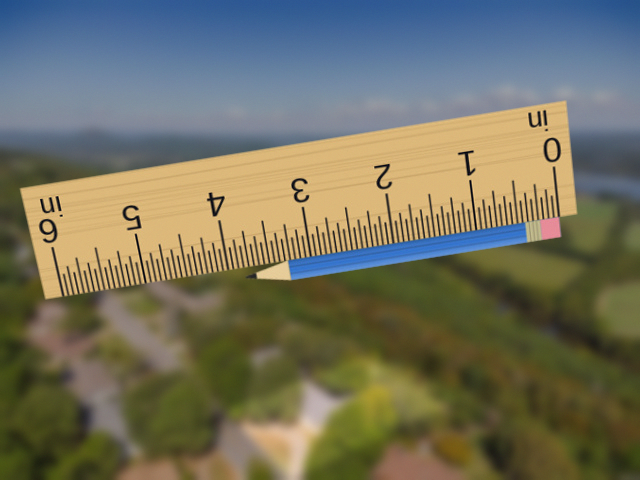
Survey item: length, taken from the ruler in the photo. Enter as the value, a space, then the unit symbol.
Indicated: 3.8125 in
